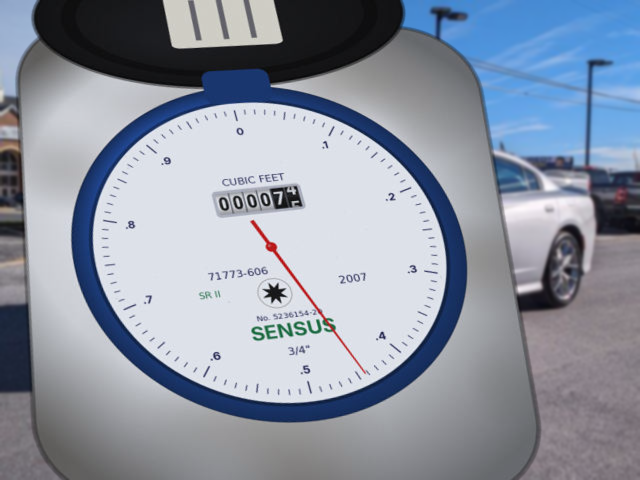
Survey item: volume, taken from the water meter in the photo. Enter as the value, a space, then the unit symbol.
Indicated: 74.44 ft³
